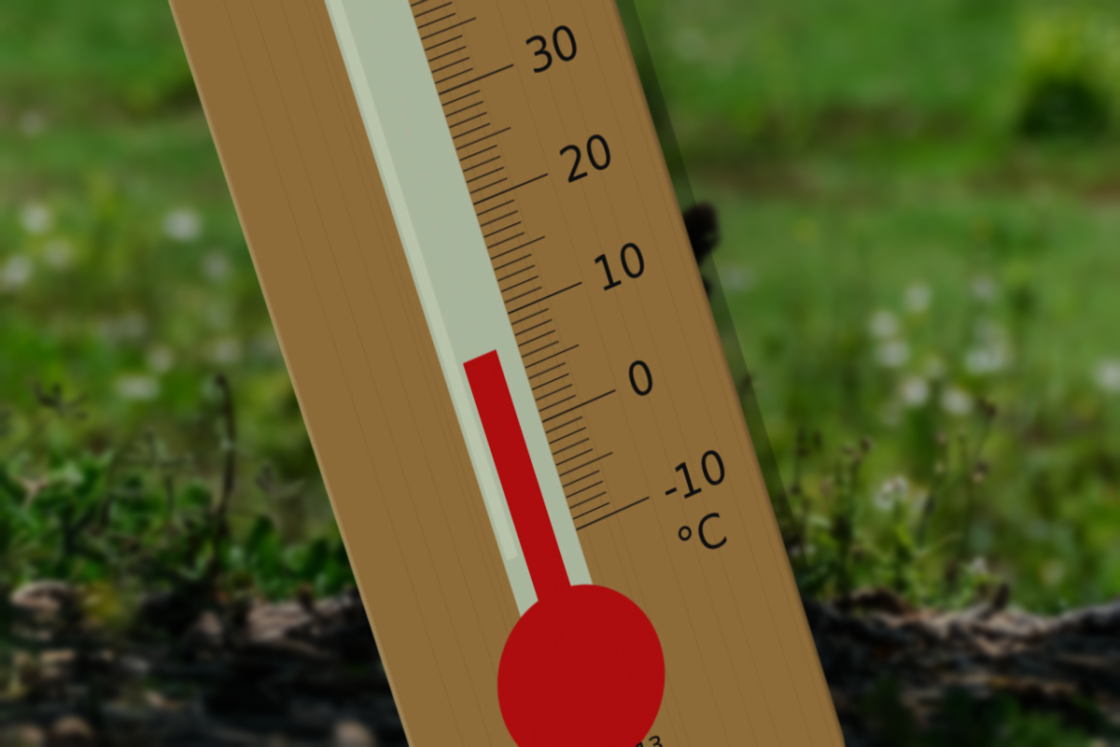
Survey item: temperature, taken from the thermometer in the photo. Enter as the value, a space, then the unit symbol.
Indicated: 7.5 °C
